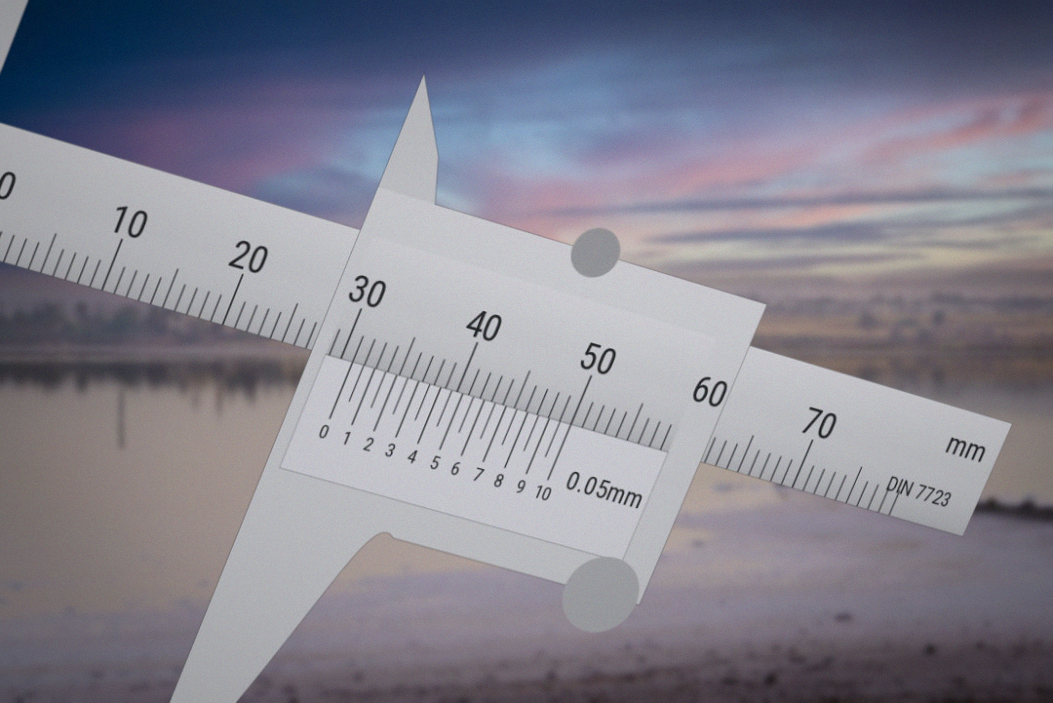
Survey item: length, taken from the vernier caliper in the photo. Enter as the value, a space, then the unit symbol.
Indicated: 31.0 mm
